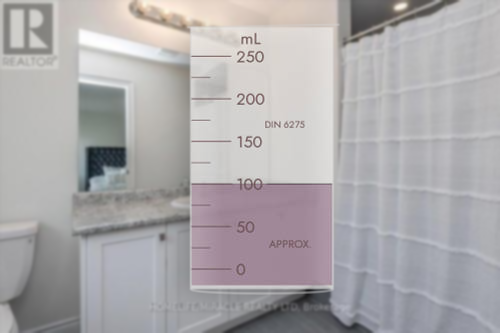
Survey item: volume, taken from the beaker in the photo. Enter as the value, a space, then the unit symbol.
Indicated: 100 mL
